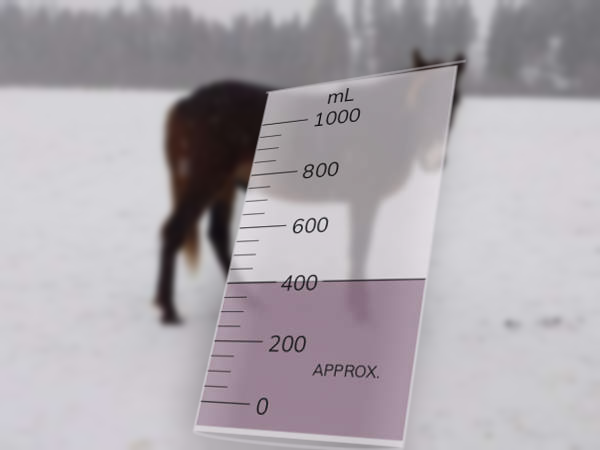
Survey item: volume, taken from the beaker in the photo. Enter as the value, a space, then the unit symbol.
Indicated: 400 mL
